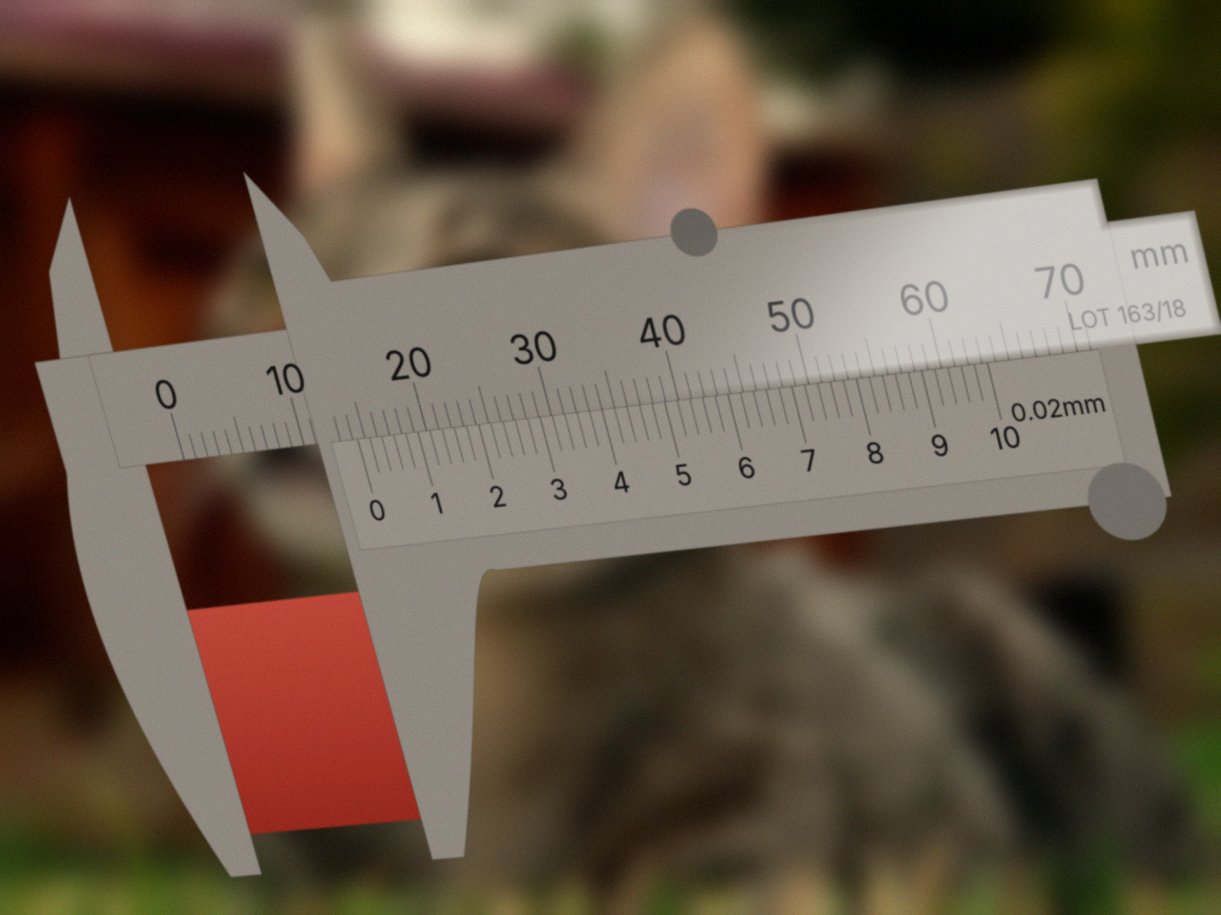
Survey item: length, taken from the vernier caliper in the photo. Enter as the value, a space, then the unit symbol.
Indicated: 14.4 mm
